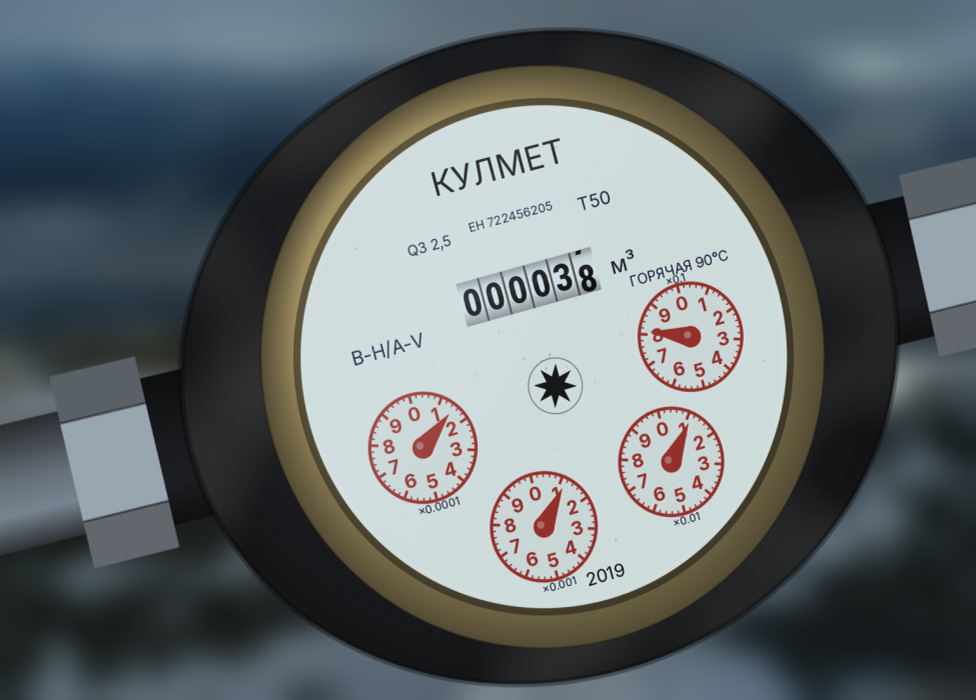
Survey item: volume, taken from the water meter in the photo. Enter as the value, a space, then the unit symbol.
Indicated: 37.8111 m³
